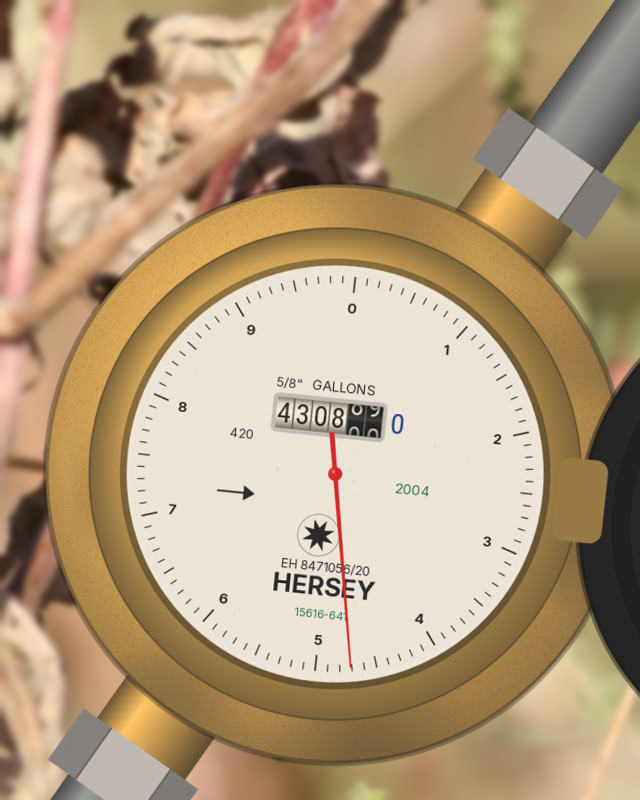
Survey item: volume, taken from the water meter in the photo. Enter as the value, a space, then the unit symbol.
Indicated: 4308894.7 gal
